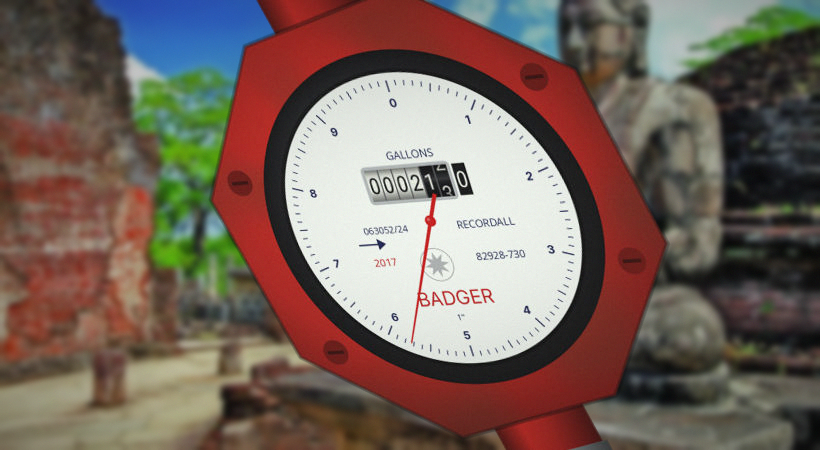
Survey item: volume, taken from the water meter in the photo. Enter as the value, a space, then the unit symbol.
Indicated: 2125.7 gal
